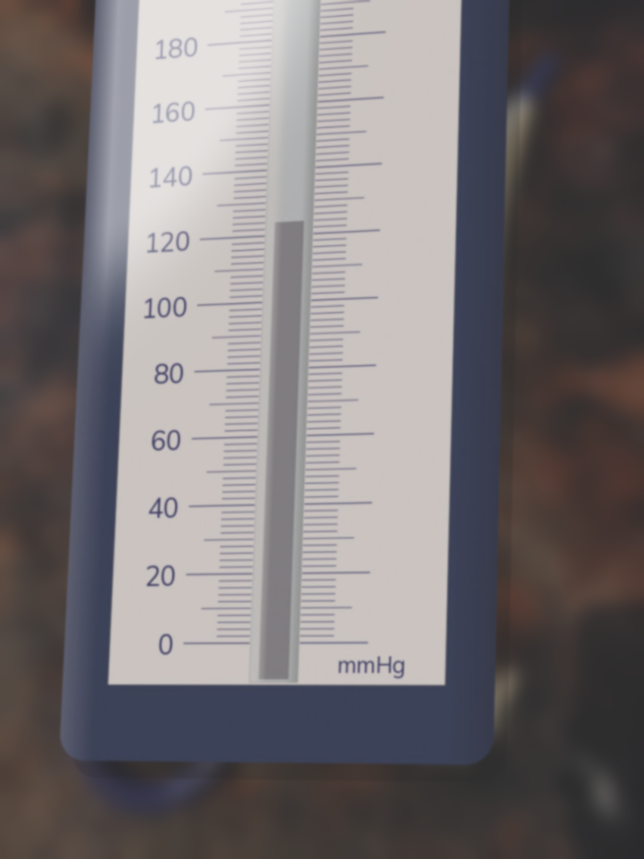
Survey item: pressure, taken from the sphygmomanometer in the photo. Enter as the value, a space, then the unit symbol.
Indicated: 124 mmHg
